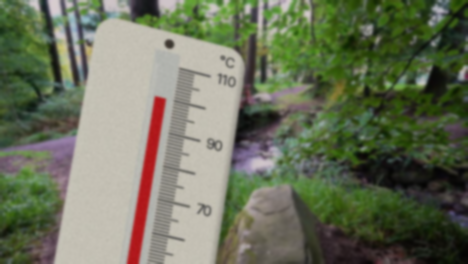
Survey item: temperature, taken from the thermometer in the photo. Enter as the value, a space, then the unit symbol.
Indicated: 100 °C
